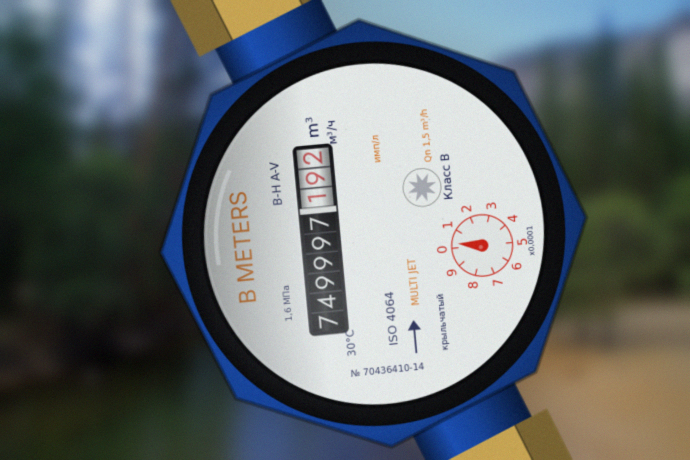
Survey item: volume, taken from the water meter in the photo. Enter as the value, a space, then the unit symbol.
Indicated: 749997.1920 m³
